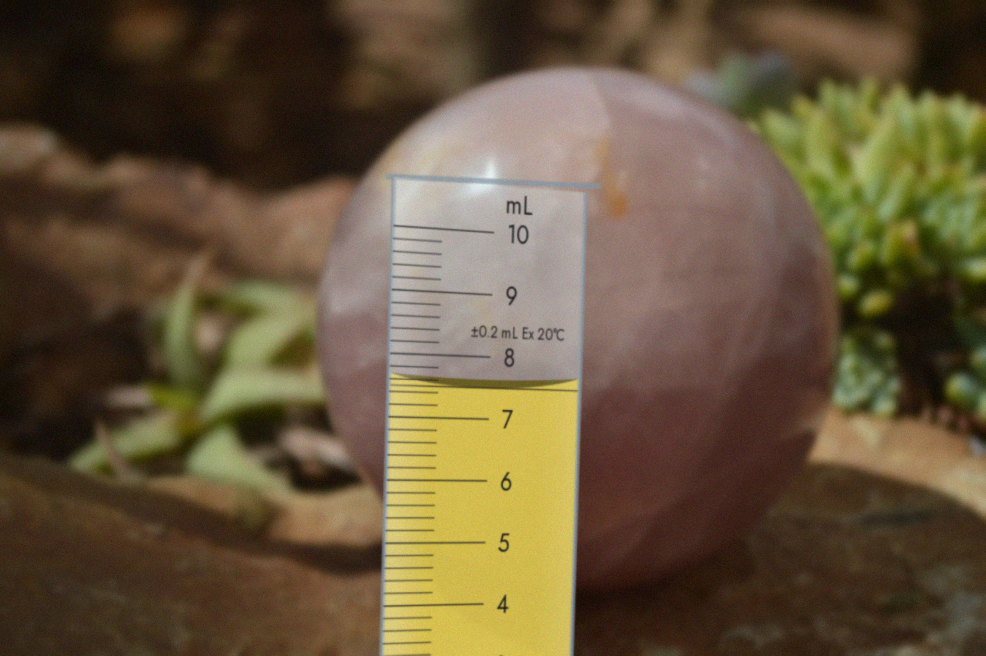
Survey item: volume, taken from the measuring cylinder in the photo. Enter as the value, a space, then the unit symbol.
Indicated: 7.5 mL
